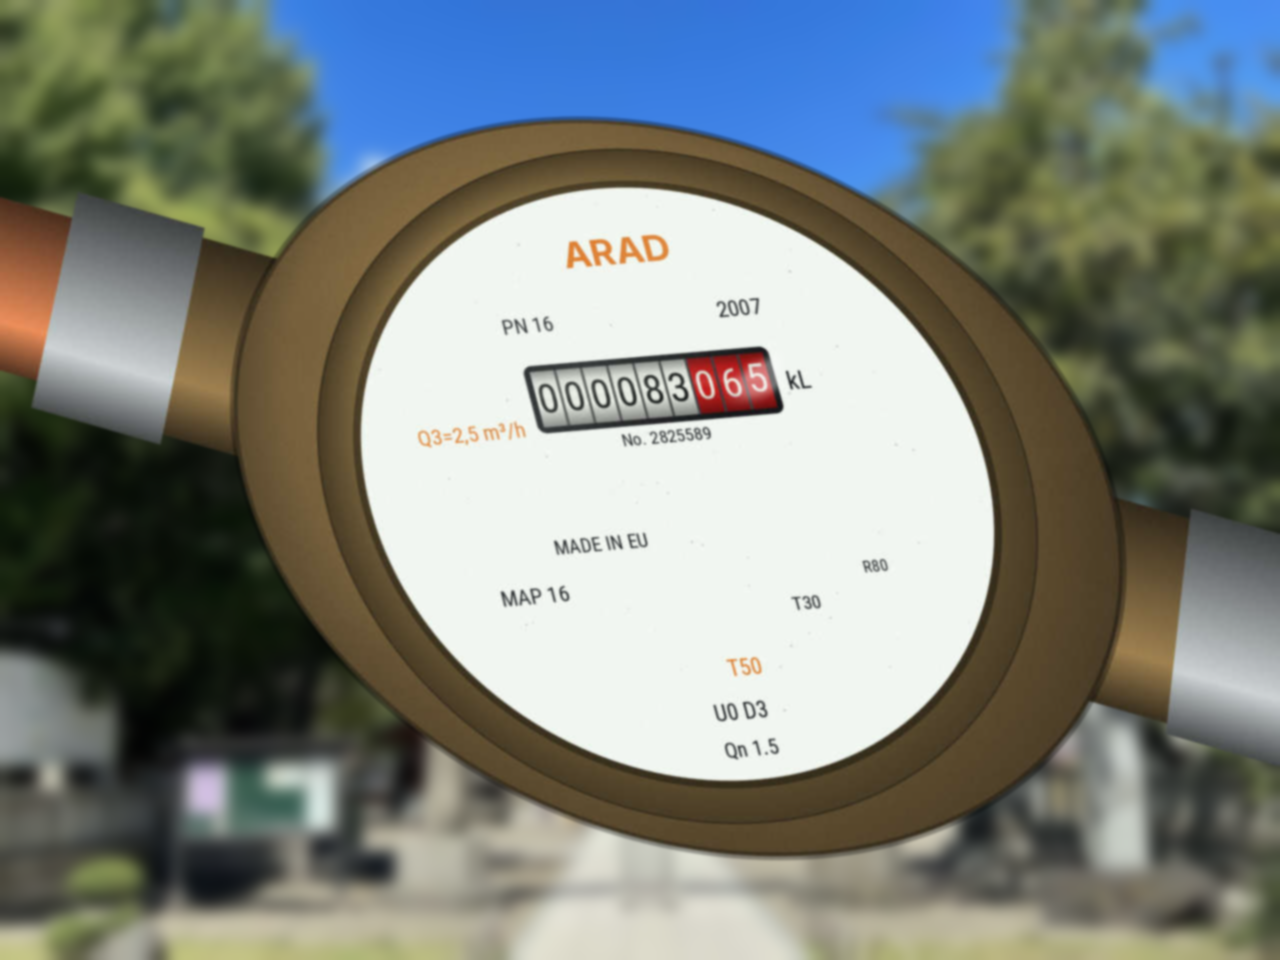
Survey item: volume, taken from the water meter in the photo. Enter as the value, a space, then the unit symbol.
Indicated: 83.065 kL
